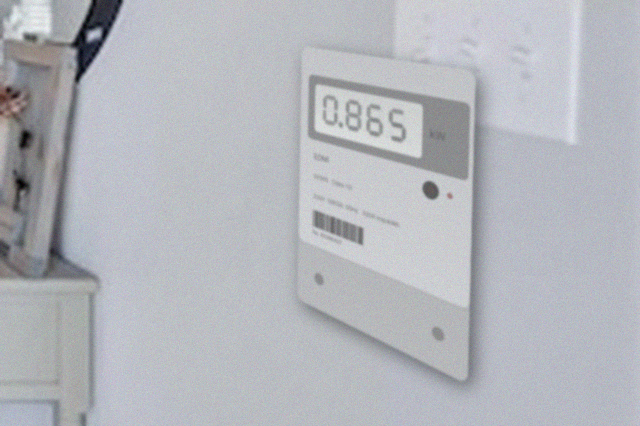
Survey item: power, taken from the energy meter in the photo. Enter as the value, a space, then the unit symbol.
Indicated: 0.865 kW
